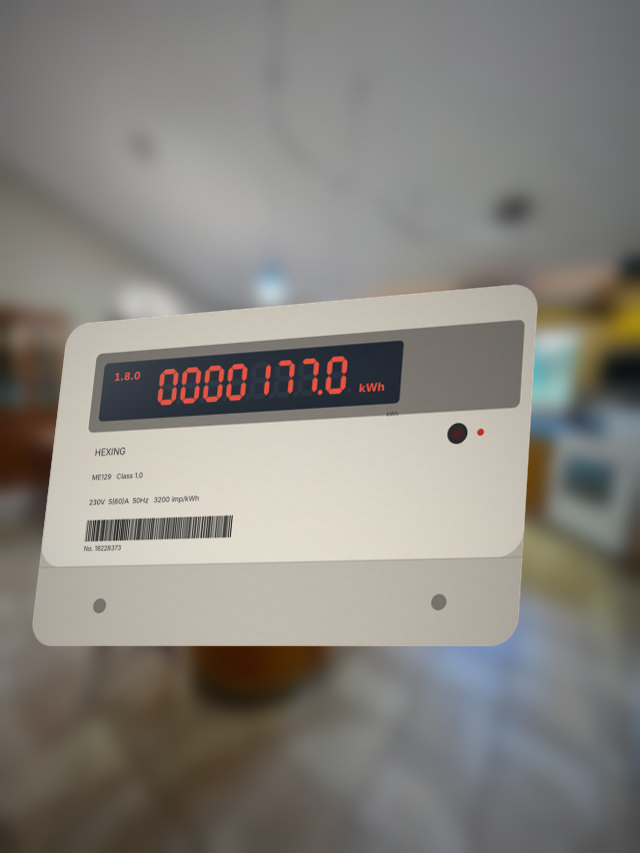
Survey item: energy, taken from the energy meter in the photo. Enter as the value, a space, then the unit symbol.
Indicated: 177.0 kWh
